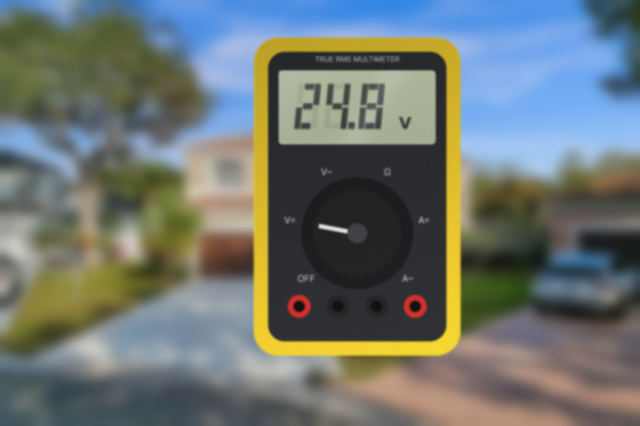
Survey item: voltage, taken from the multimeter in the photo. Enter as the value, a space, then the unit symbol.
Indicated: 24.8 V
